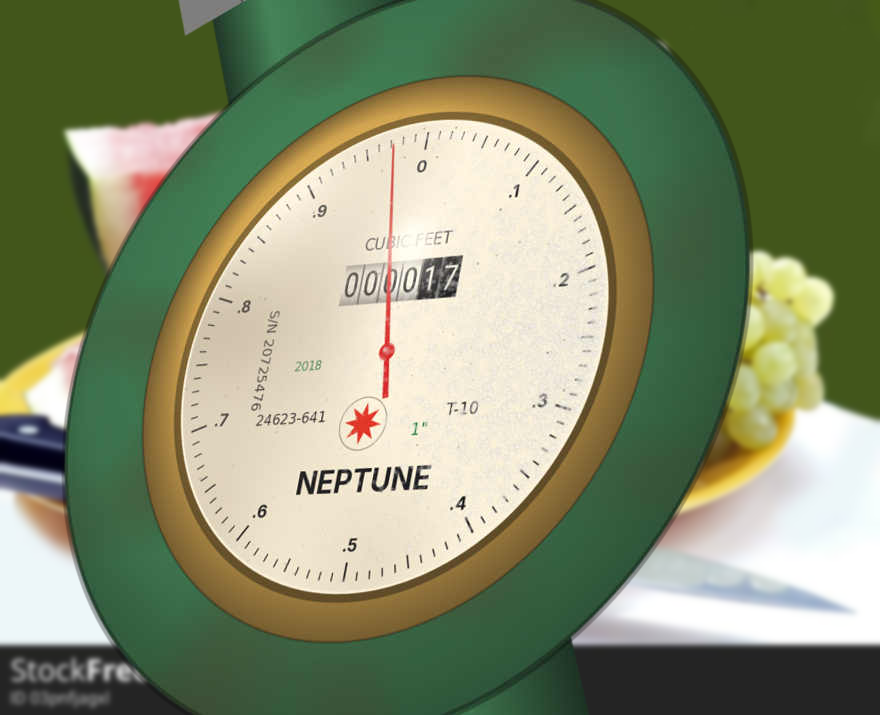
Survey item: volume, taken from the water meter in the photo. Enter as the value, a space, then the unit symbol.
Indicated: 16.97 ft³
